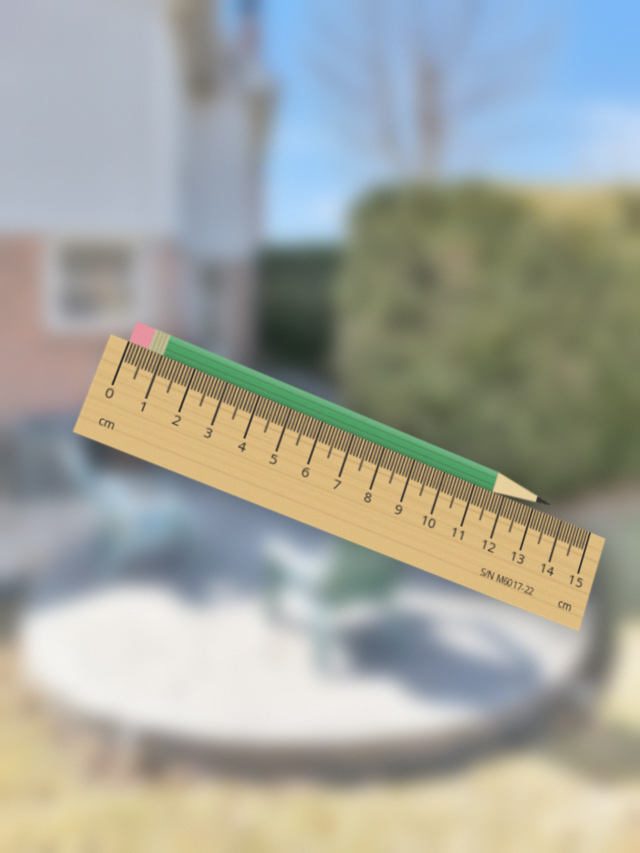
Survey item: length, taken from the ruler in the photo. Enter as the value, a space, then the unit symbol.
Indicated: 13.5 cm
